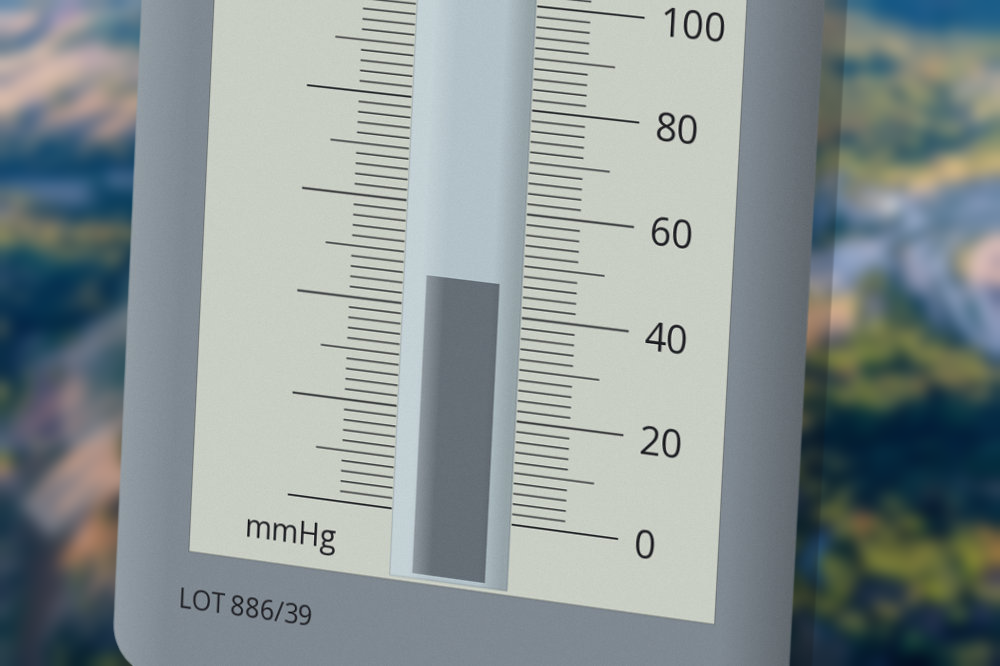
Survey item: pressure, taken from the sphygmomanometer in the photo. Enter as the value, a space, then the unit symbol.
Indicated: 46 mmHg
